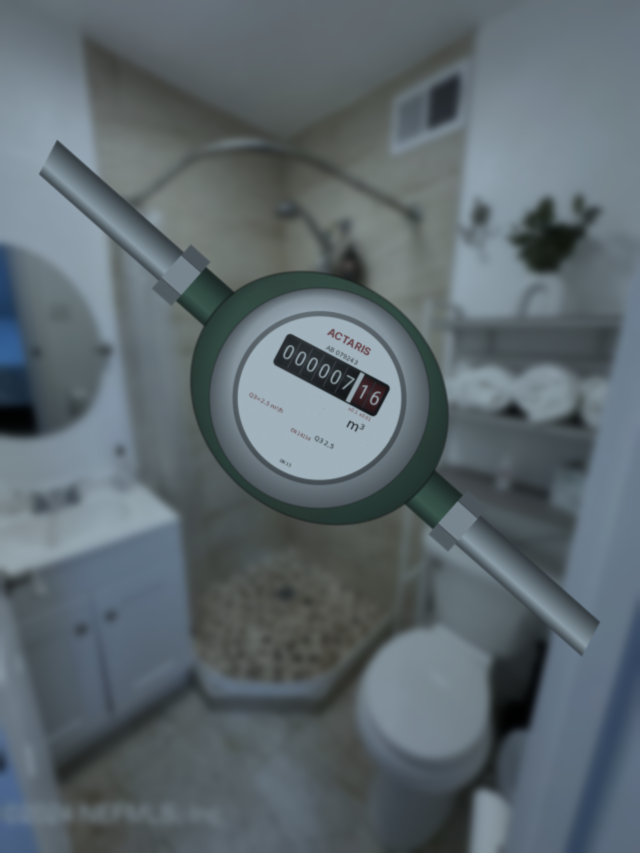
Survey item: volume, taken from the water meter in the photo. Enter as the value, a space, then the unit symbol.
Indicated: 7.16 m³
